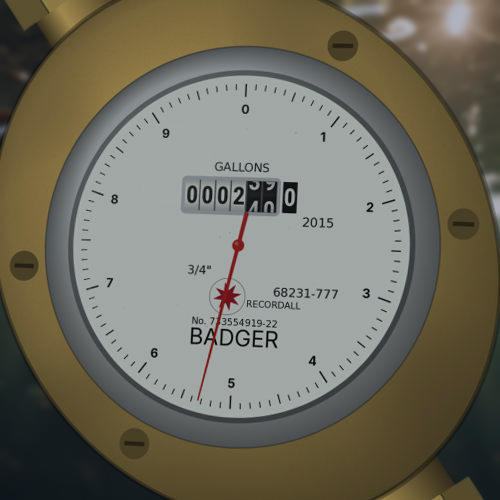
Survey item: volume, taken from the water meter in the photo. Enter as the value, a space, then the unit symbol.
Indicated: 2395.3 gal
